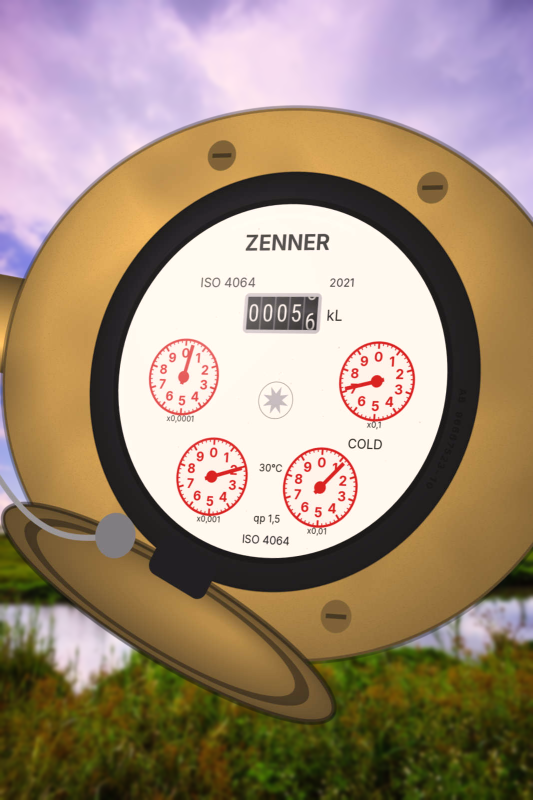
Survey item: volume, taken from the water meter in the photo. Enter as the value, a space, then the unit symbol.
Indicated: 55.7120 kL
